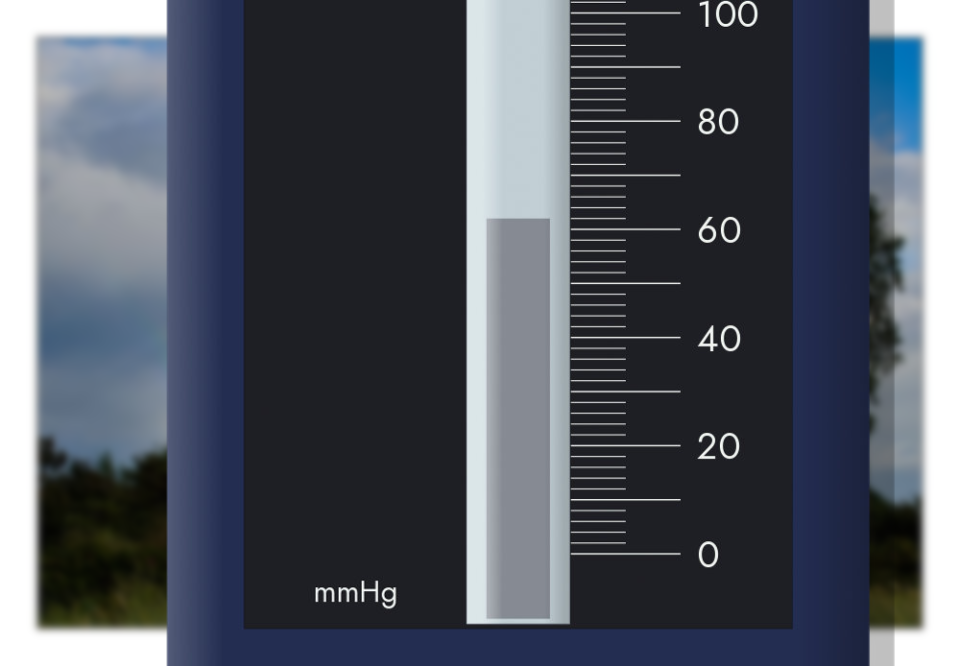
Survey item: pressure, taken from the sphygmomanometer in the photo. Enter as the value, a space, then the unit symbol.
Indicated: 62 mmHg
